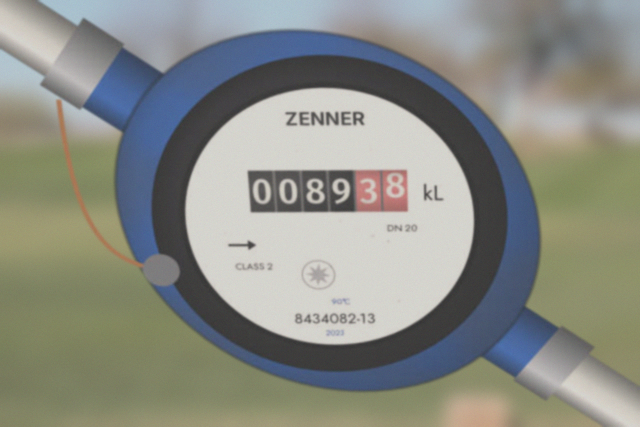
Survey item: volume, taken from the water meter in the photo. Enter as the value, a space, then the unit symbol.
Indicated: 89.38 kL
